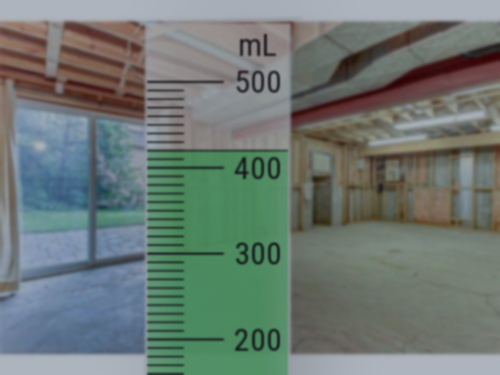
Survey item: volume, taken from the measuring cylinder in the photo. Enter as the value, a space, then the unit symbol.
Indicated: 420 mL
